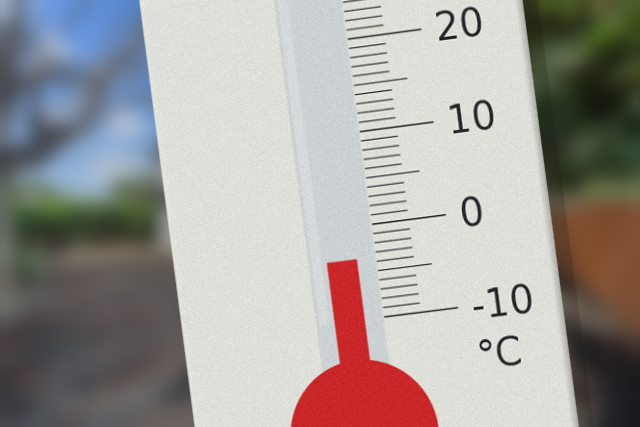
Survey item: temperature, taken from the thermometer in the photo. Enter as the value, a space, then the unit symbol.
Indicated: -3.5 °C
